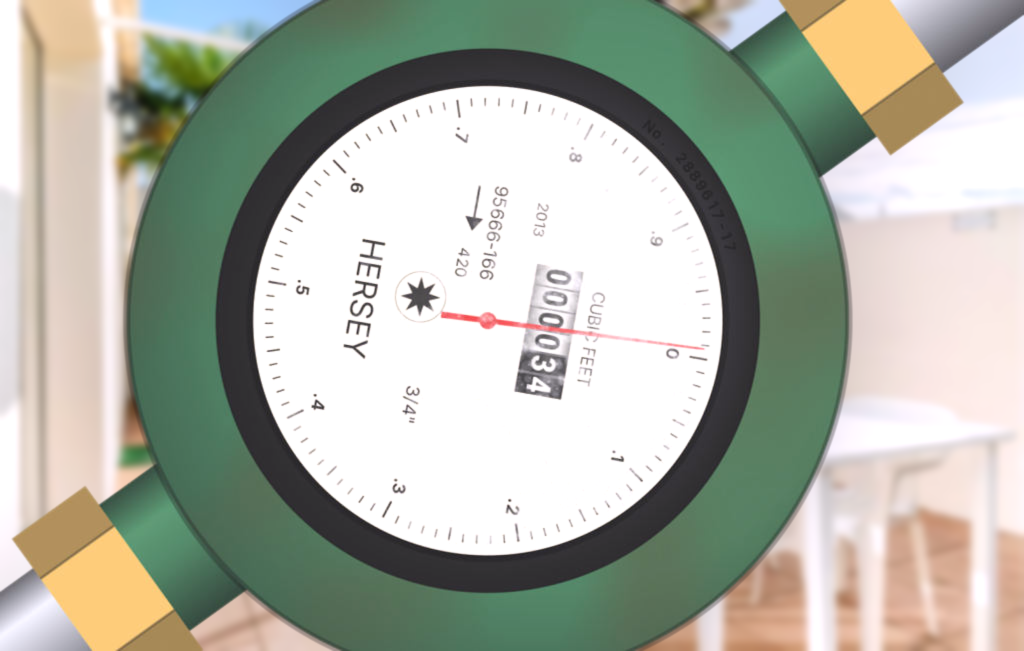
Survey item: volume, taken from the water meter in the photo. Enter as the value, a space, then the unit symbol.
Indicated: 33.99 ft³
